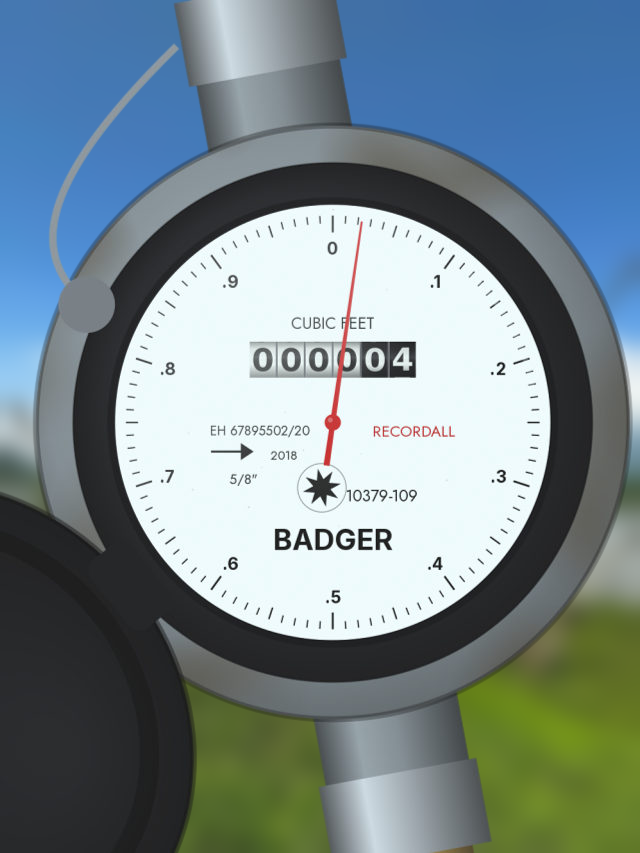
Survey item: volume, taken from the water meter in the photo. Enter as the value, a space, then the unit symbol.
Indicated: 4.02 ft³
